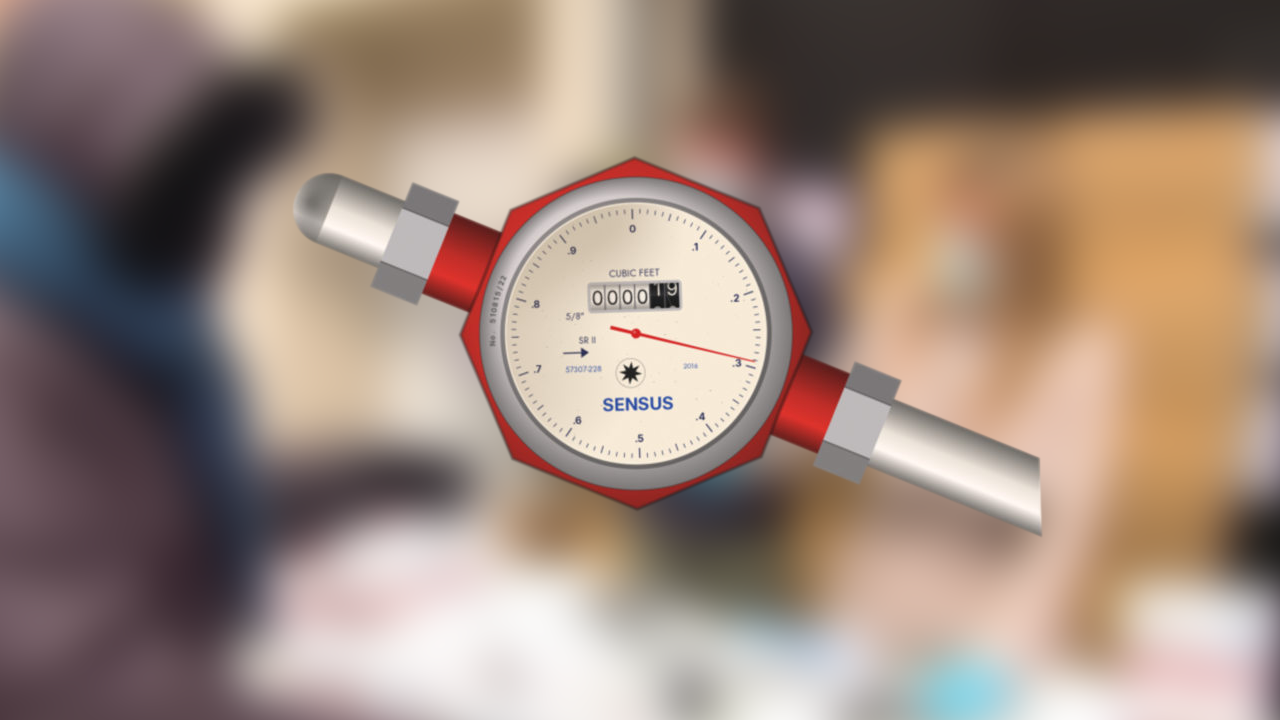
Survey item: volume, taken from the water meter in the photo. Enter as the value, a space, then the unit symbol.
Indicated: 19.29 ft³
